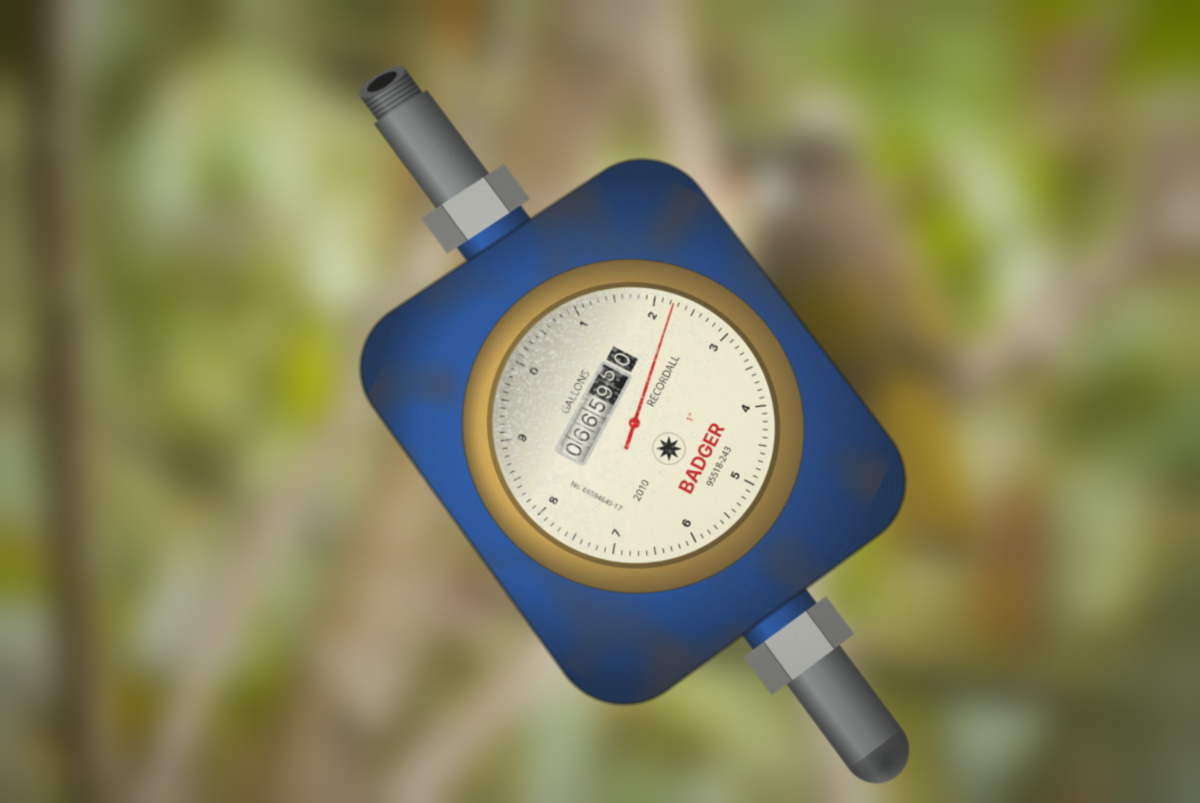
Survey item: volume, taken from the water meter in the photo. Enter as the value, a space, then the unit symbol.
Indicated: 665952.2 gal
